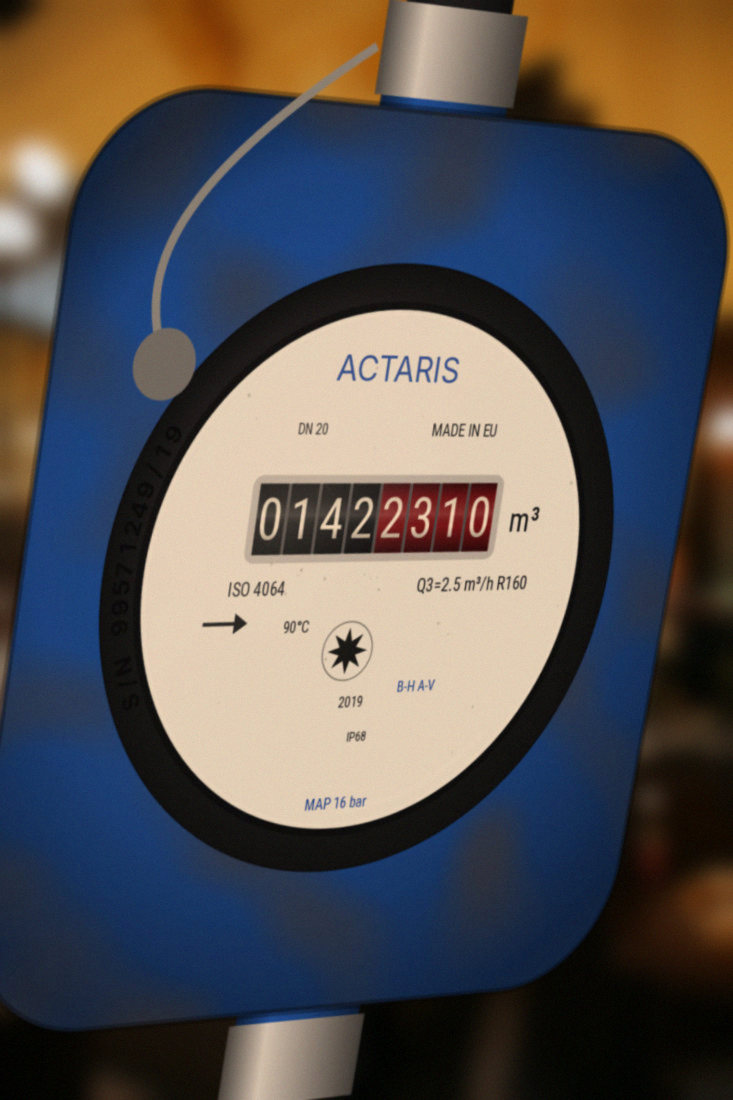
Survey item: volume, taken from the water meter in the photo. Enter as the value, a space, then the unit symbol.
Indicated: 142.2310 m³
